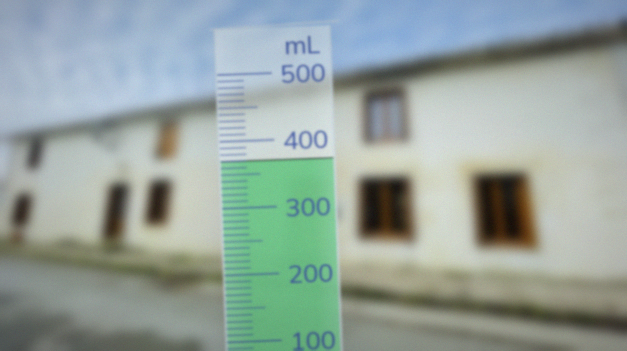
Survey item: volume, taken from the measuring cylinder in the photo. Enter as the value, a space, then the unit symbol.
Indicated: 370 mL
